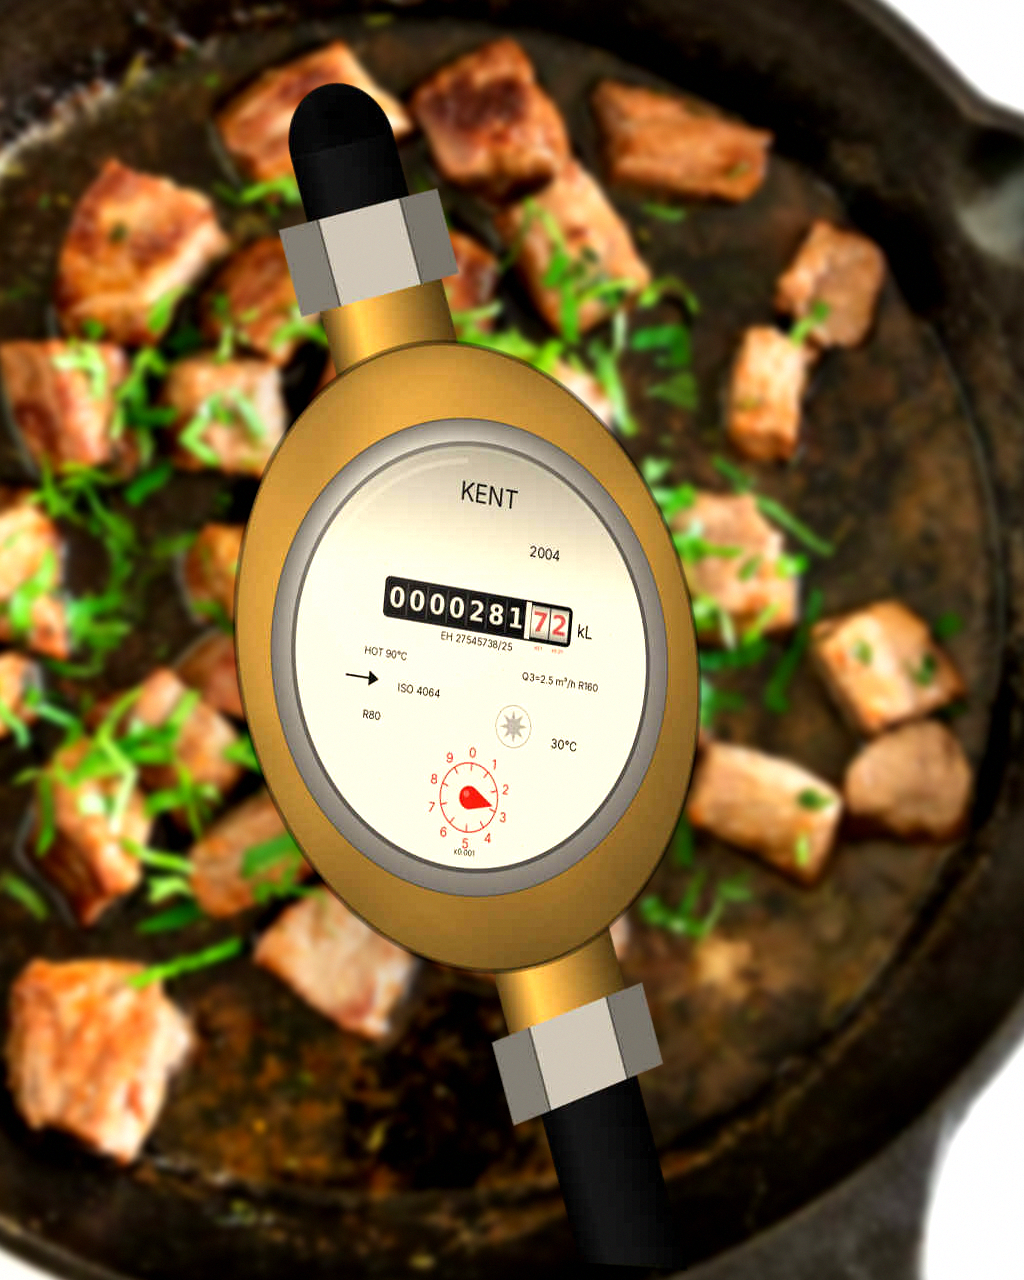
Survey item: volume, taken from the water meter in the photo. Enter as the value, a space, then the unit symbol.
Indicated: 281.722 kL
